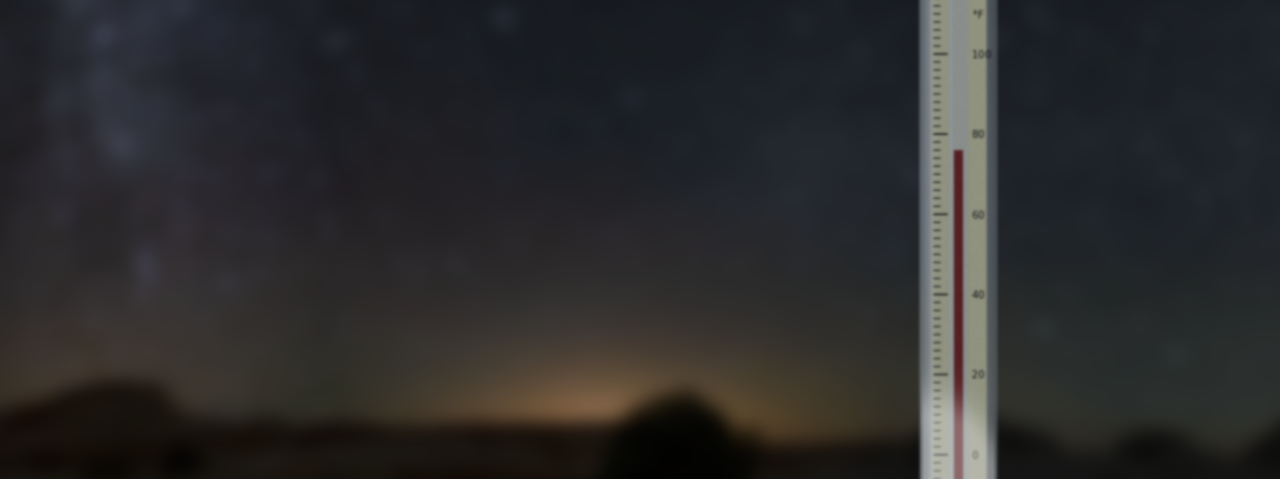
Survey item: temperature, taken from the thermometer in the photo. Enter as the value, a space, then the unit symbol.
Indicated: 76 °F
